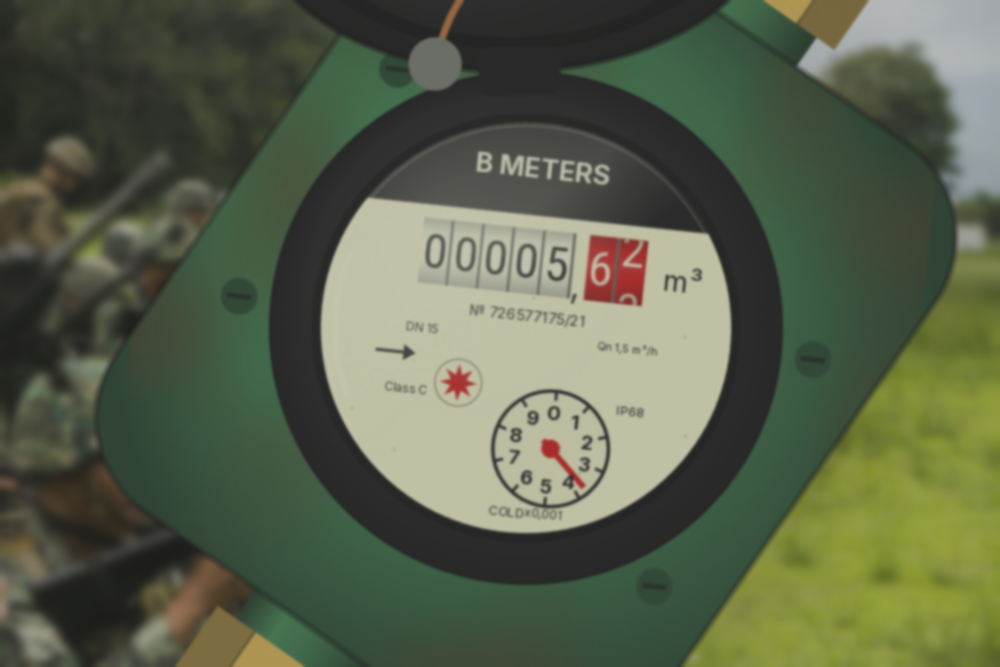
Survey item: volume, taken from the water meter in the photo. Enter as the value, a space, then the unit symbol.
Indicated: 5.623 m³
